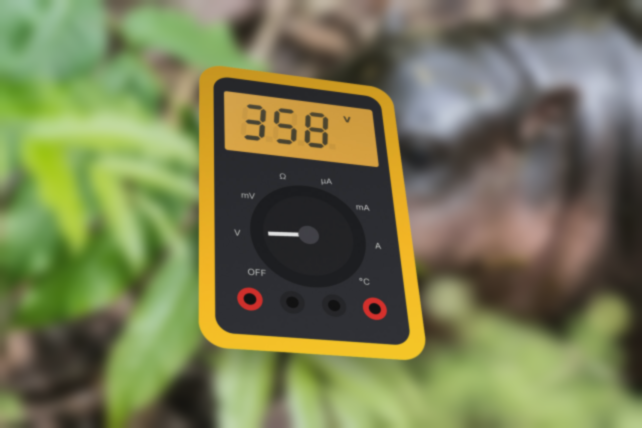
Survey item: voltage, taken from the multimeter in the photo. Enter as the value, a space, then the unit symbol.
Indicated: 358 V
